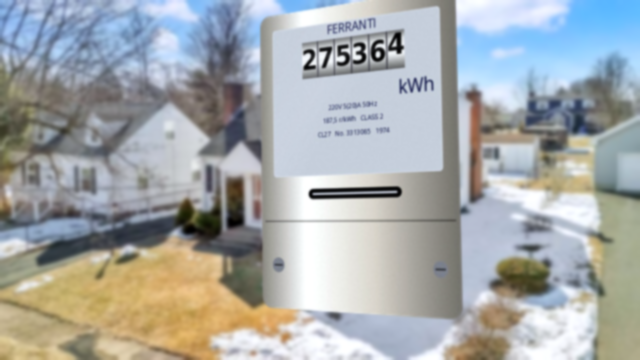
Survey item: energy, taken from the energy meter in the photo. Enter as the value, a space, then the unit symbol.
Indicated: 275364 kWh
